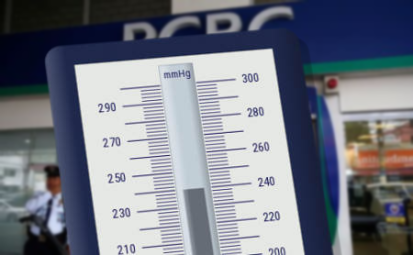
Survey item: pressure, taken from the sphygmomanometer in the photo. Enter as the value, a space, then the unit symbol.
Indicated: 240 mmHg
